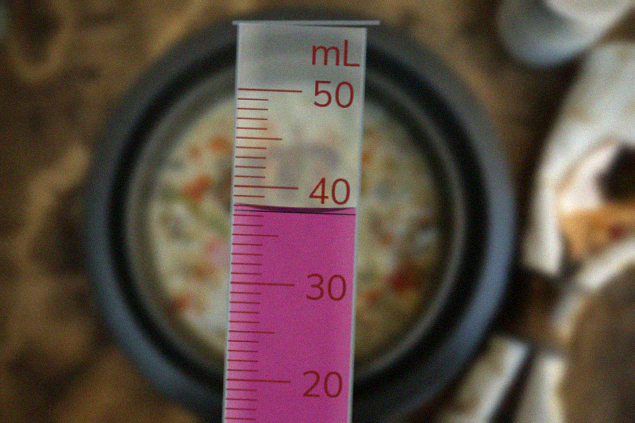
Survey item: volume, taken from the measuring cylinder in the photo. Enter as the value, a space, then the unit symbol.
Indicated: 37.5 mL
